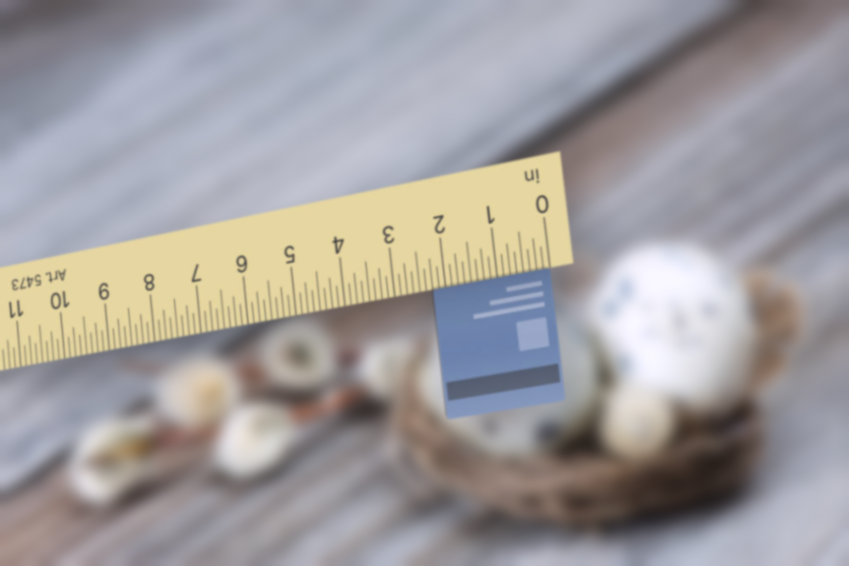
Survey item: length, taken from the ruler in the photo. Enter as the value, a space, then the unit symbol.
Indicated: 2.25 in
